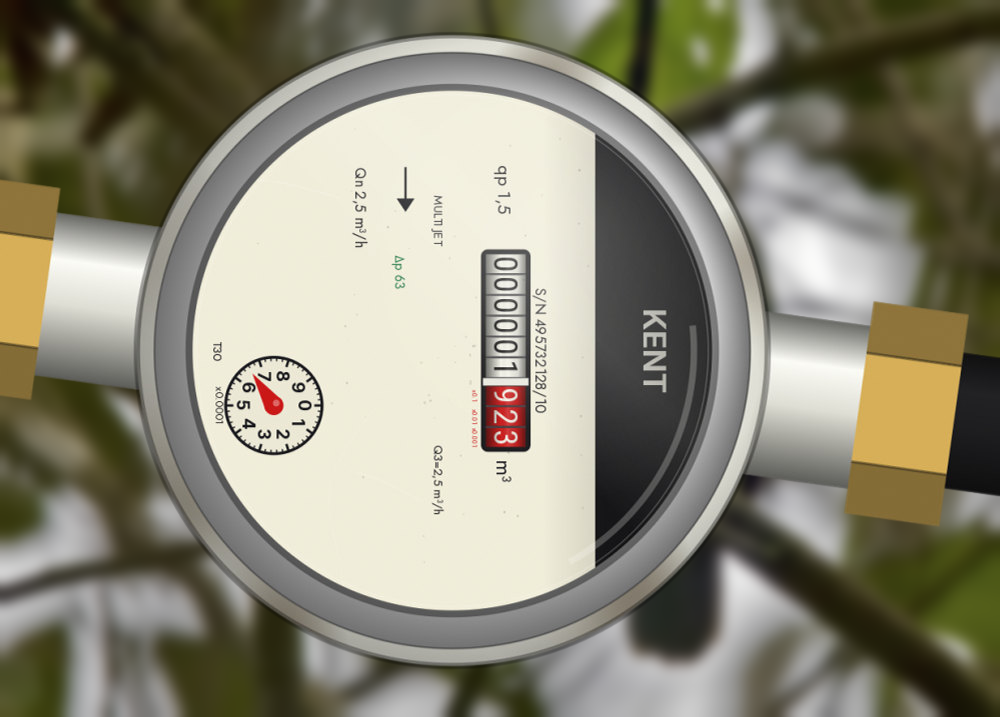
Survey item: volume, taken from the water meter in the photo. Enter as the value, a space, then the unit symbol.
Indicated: 1.9236 m³
